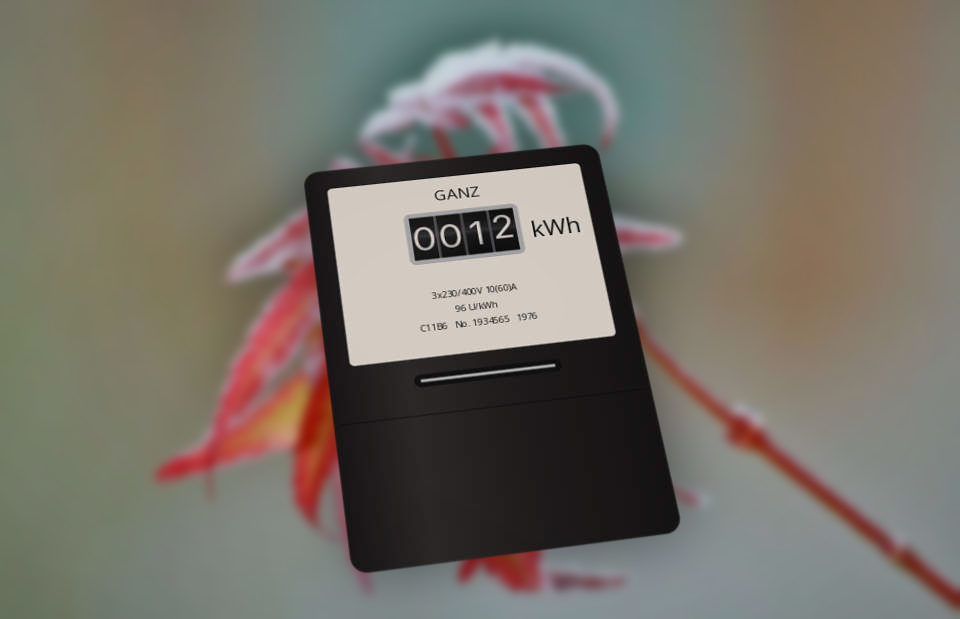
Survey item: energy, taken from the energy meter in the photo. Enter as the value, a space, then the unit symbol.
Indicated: 12 kWh
